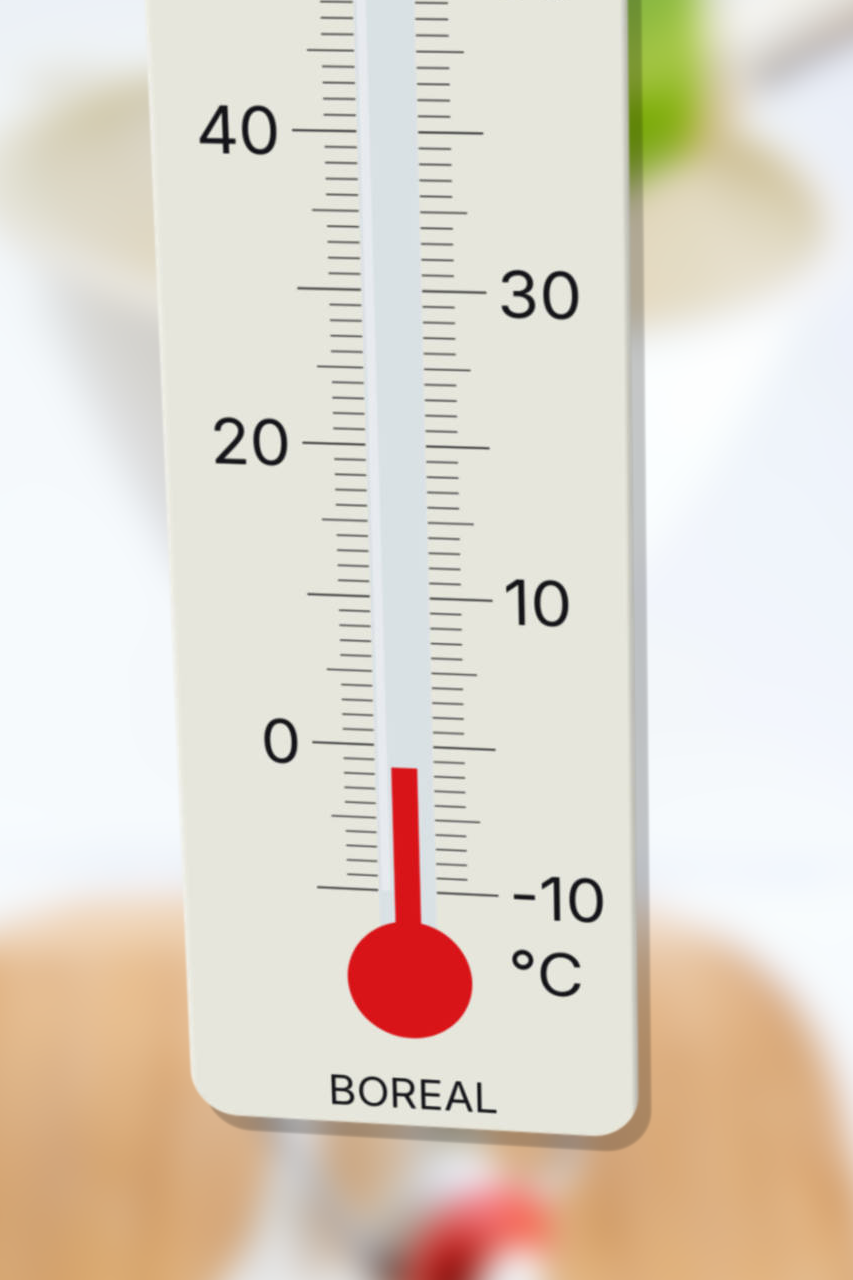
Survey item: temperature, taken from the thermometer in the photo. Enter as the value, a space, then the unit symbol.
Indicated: -1.5 °C
